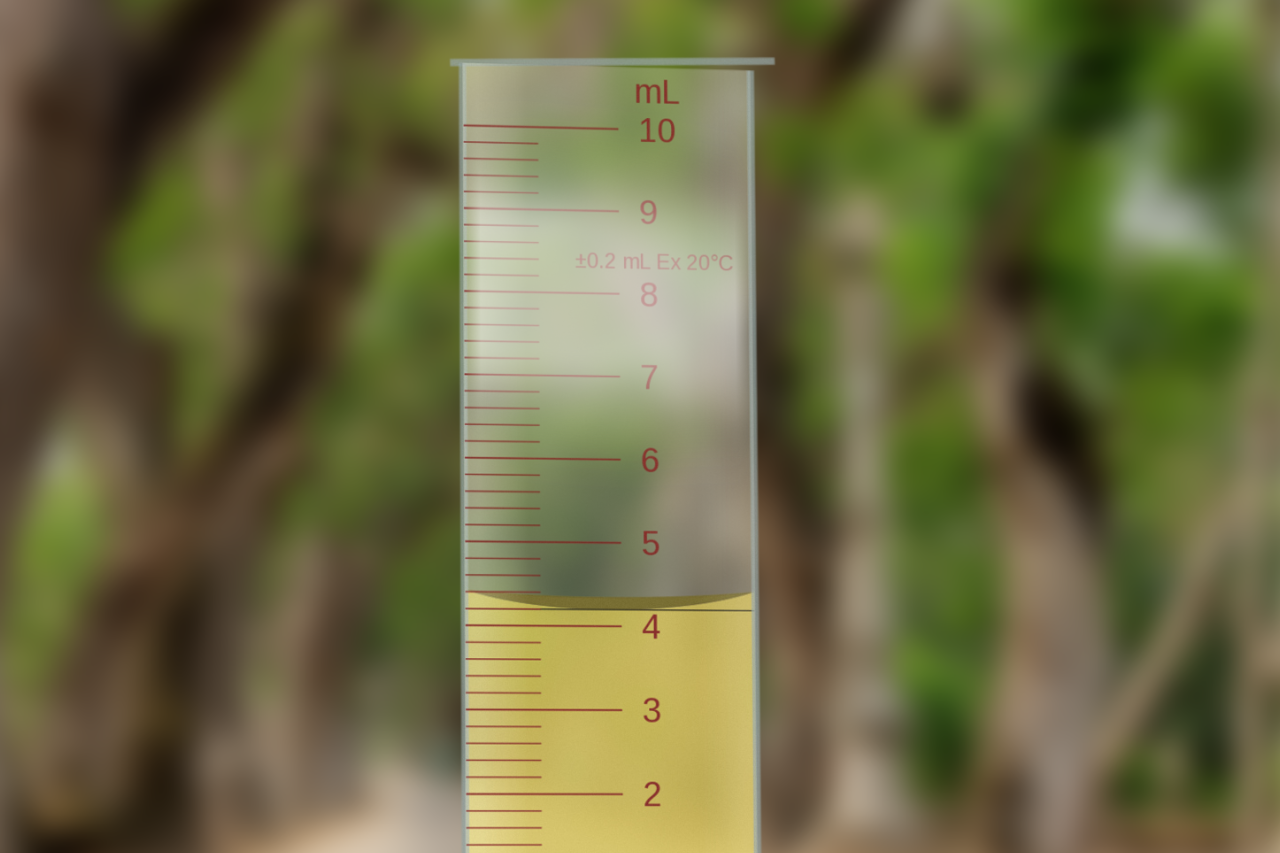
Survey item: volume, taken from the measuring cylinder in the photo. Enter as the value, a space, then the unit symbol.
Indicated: 4.2 mL
